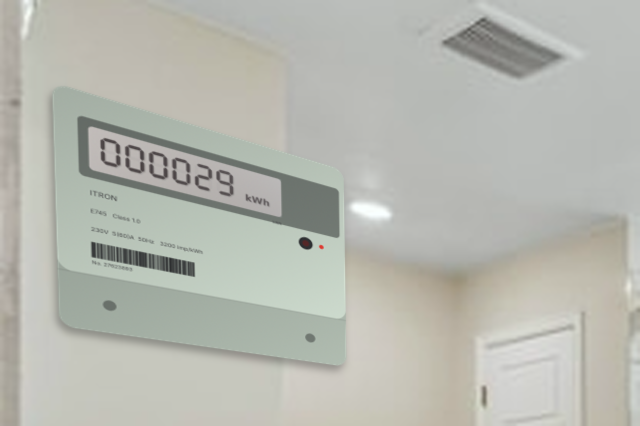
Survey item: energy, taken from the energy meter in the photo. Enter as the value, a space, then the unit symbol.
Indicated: 29 kWh
